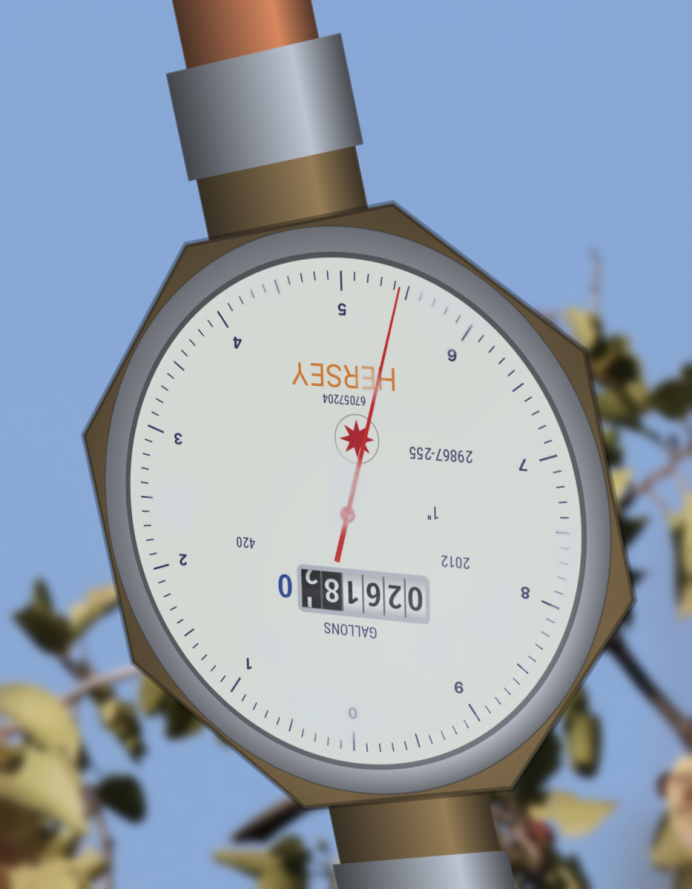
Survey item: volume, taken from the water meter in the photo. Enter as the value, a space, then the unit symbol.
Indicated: 261815.4 gal
